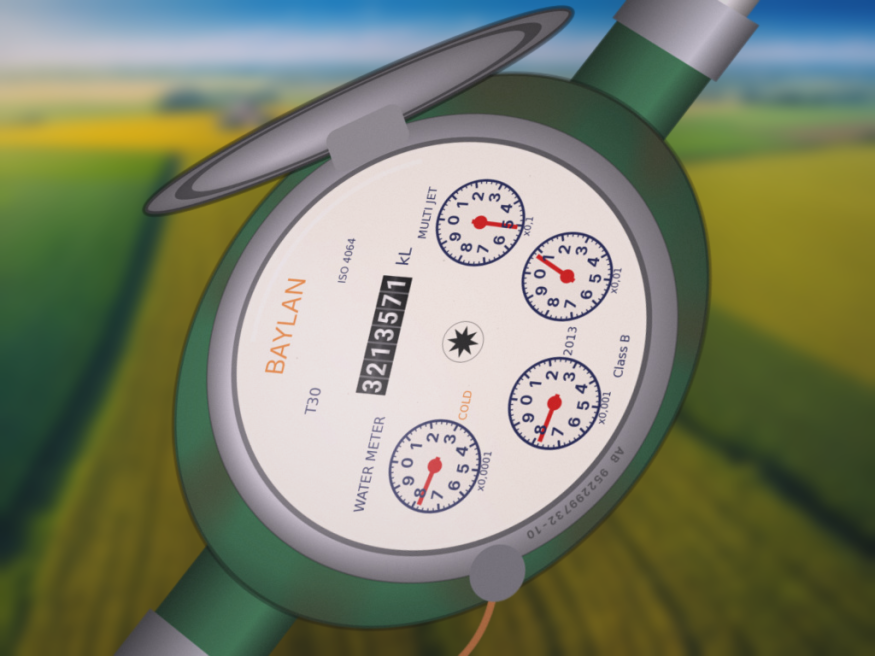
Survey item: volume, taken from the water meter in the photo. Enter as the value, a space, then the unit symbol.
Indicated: 3213571.5077 kL
